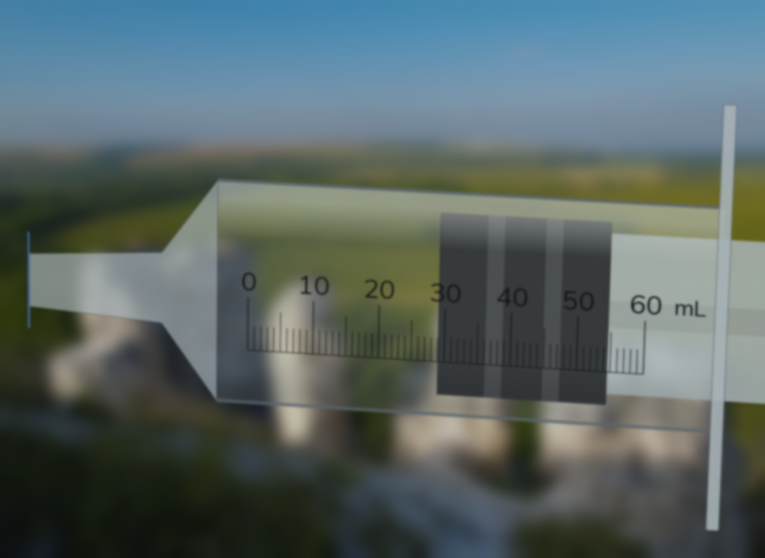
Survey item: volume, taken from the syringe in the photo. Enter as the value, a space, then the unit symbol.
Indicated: 29 mL
